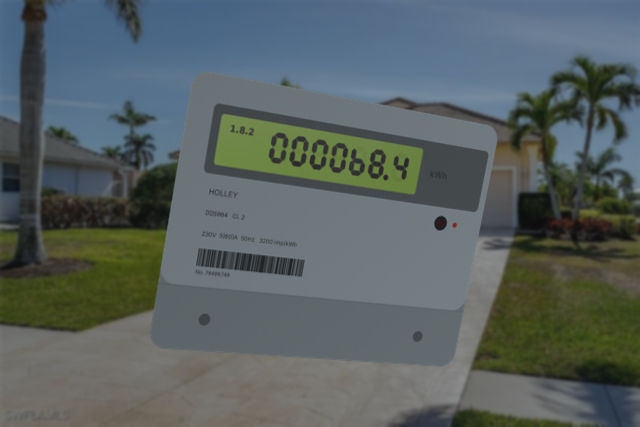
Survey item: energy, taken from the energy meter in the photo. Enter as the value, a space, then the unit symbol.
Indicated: 68.4 kWh
